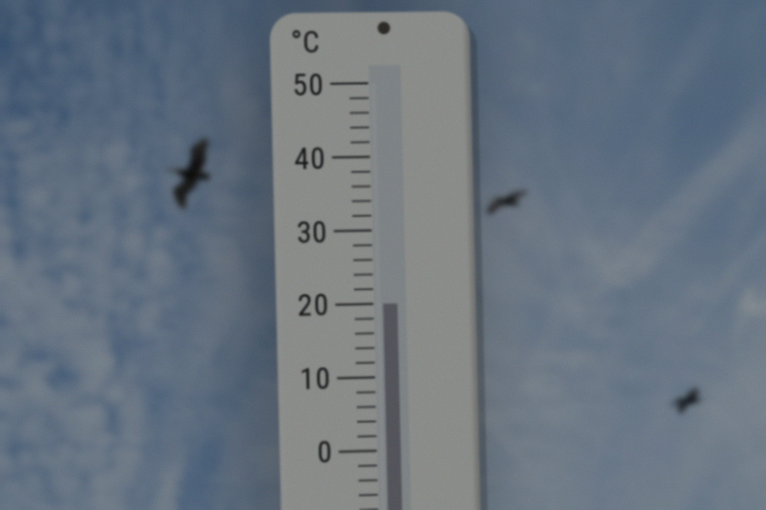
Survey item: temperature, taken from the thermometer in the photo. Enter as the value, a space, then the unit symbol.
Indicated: 20 °C
